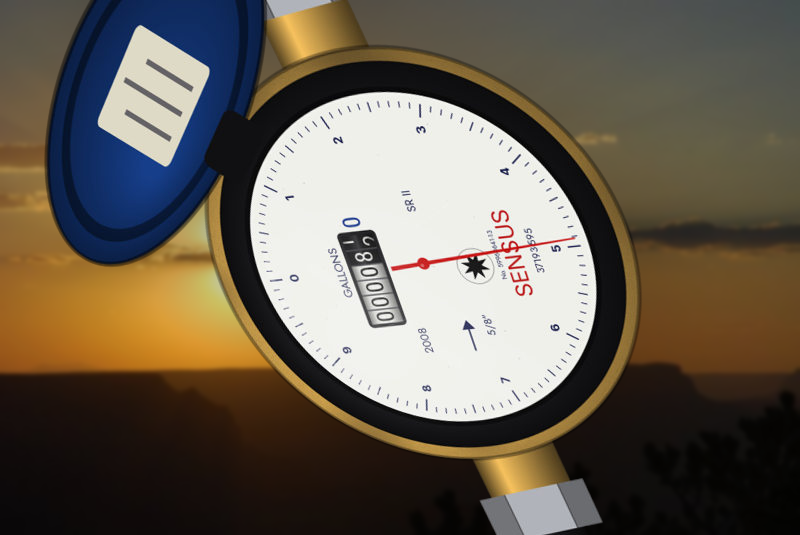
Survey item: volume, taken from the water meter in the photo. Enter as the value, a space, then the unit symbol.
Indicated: 814.9 gal
